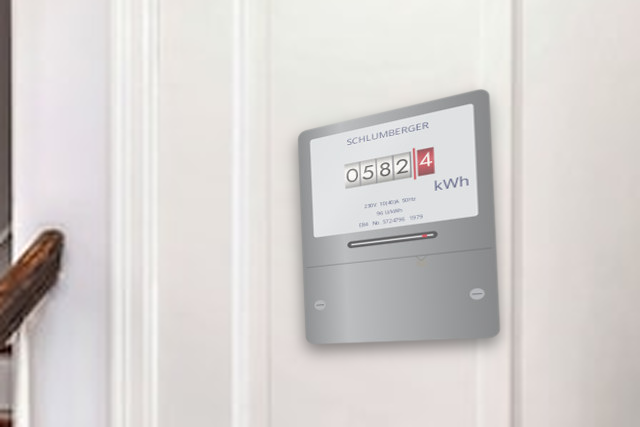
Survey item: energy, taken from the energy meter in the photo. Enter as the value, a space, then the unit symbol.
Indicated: 582.4 kWh
